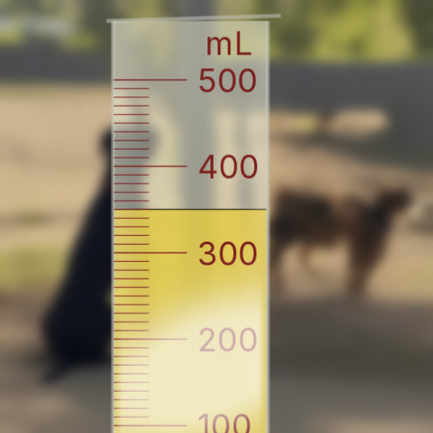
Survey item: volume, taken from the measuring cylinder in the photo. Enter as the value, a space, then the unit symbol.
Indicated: 350 mL
